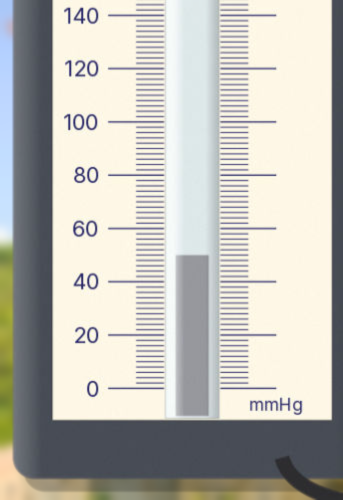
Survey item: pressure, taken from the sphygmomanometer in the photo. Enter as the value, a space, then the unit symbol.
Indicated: 50 mmHg
